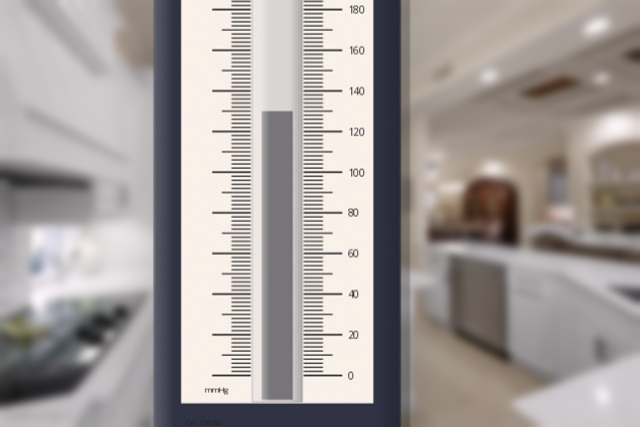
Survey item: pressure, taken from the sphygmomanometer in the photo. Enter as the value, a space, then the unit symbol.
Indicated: 130 mmHg
